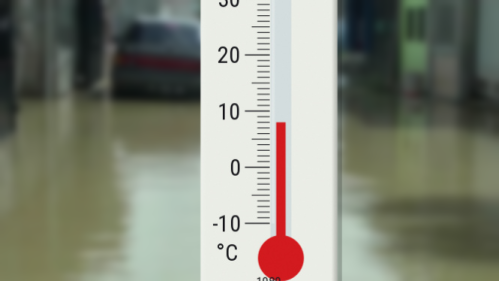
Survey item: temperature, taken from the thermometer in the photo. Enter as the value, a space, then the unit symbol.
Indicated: 8 °C
